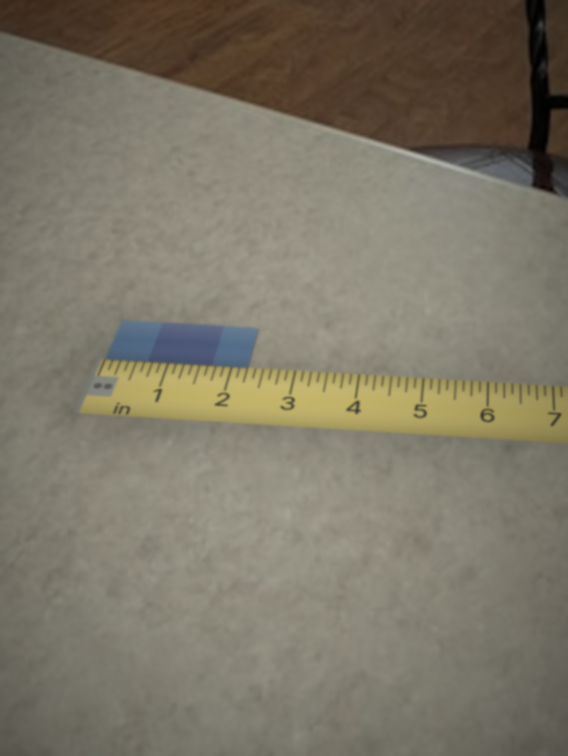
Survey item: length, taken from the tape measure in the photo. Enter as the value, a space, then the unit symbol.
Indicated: 2.25 in
